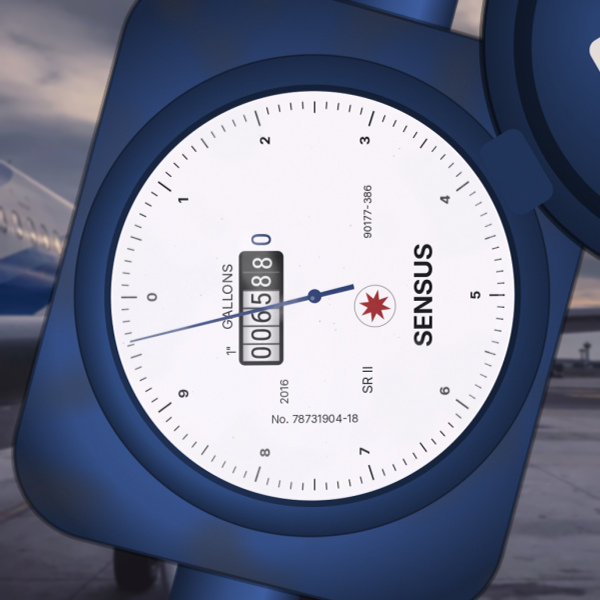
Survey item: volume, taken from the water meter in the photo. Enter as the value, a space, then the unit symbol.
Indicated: 65879.6 gal
